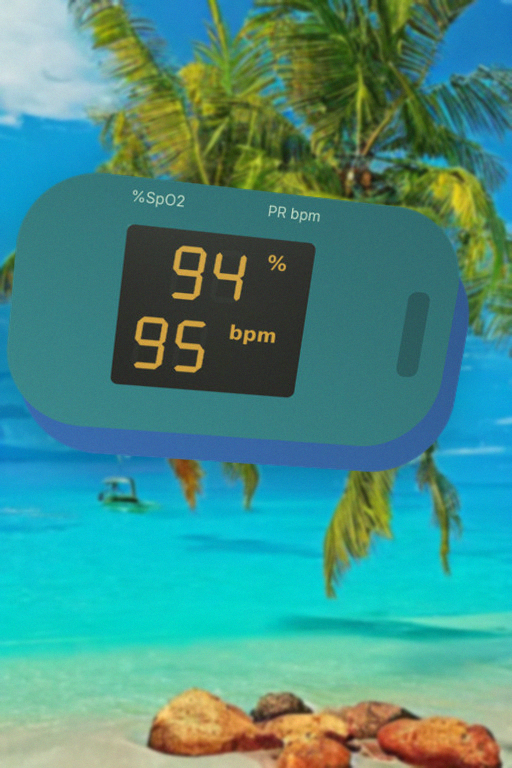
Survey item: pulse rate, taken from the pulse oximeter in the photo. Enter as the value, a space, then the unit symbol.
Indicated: 95 bpm
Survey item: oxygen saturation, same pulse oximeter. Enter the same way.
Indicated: 94 %
